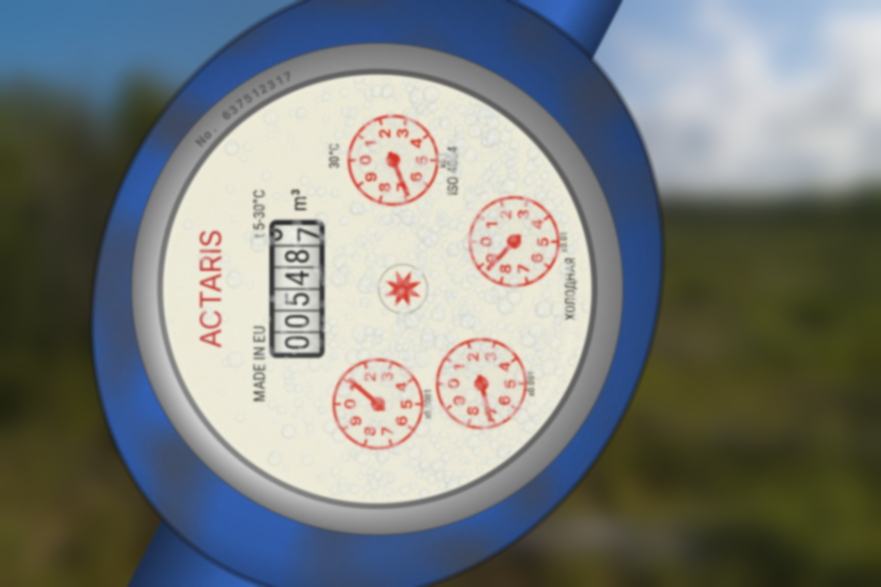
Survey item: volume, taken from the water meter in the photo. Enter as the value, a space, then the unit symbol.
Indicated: 5486.6871 m³
